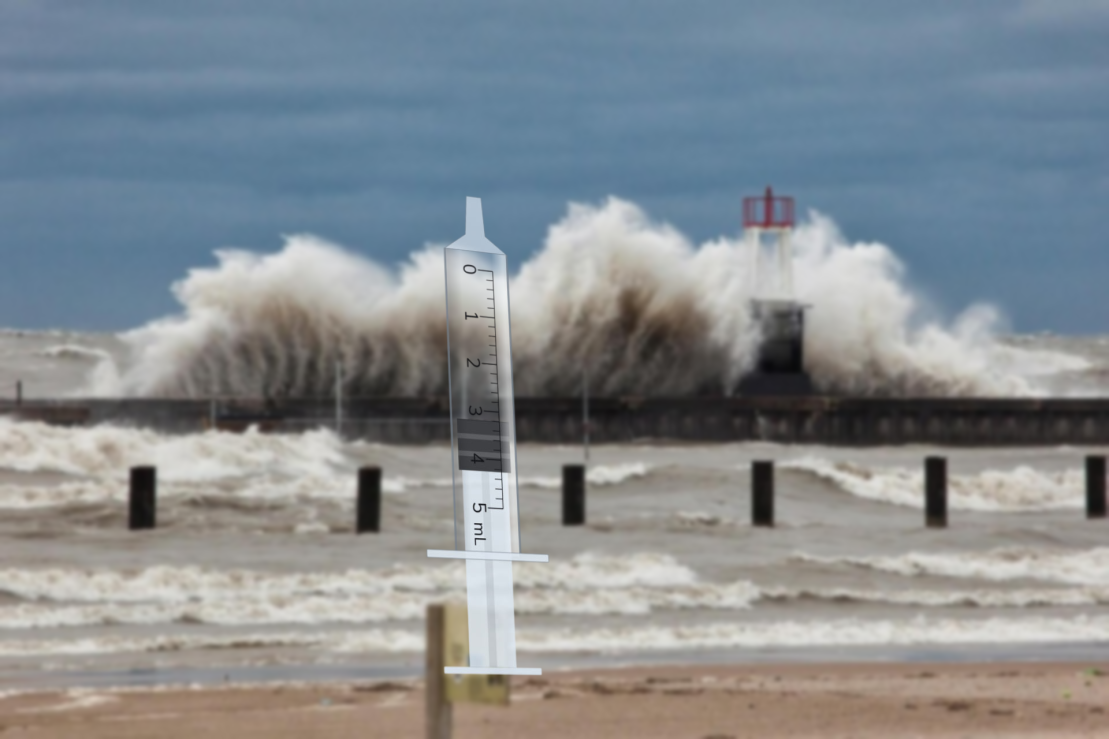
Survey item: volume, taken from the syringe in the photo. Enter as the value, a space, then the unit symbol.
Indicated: 3.2 mL
